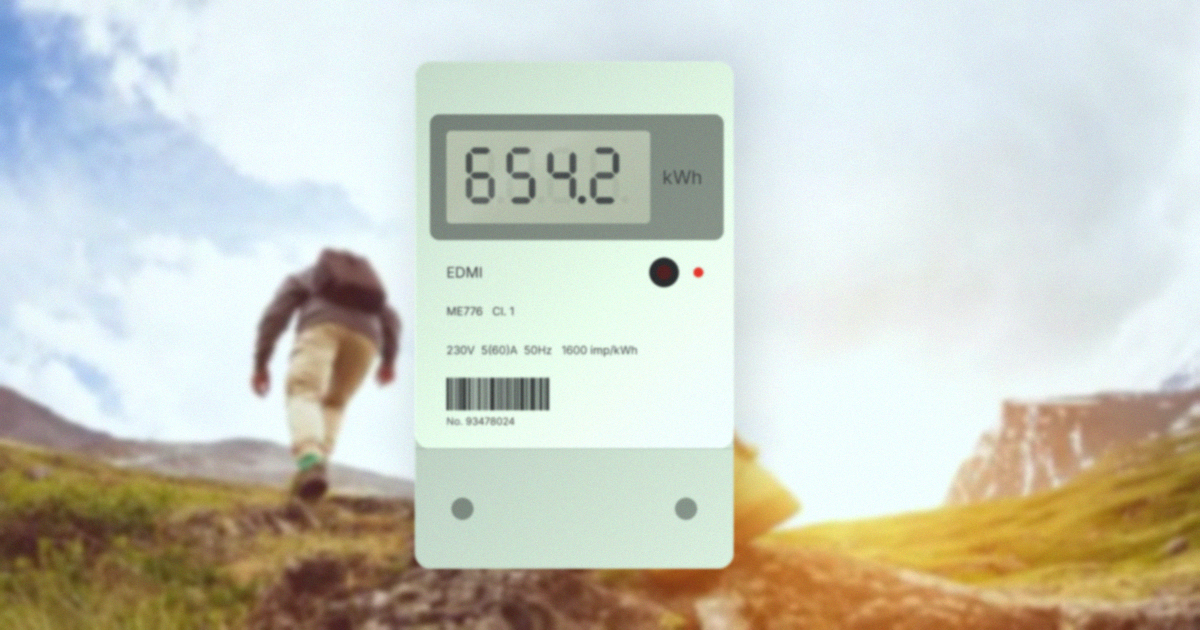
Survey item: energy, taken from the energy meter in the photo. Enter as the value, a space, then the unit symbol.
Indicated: 654.2 kWh
